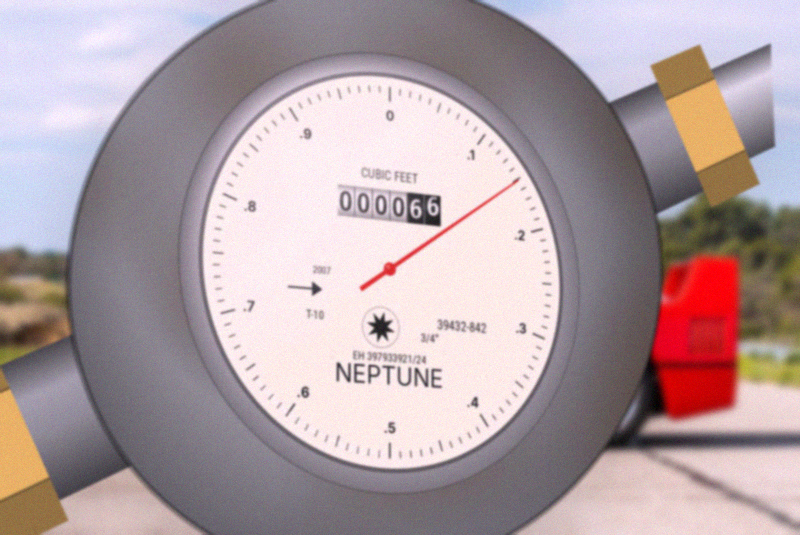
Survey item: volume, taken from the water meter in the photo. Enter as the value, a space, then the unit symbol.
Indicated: 66.15 ft³
